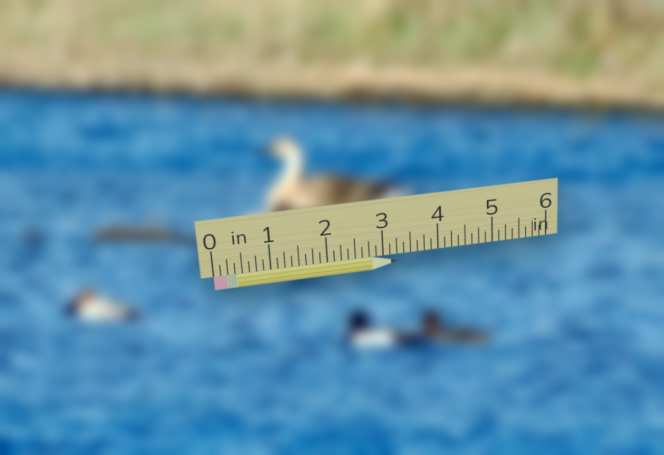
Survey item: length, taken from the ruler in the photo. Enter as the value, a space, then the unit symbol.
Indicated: 3.25 in
